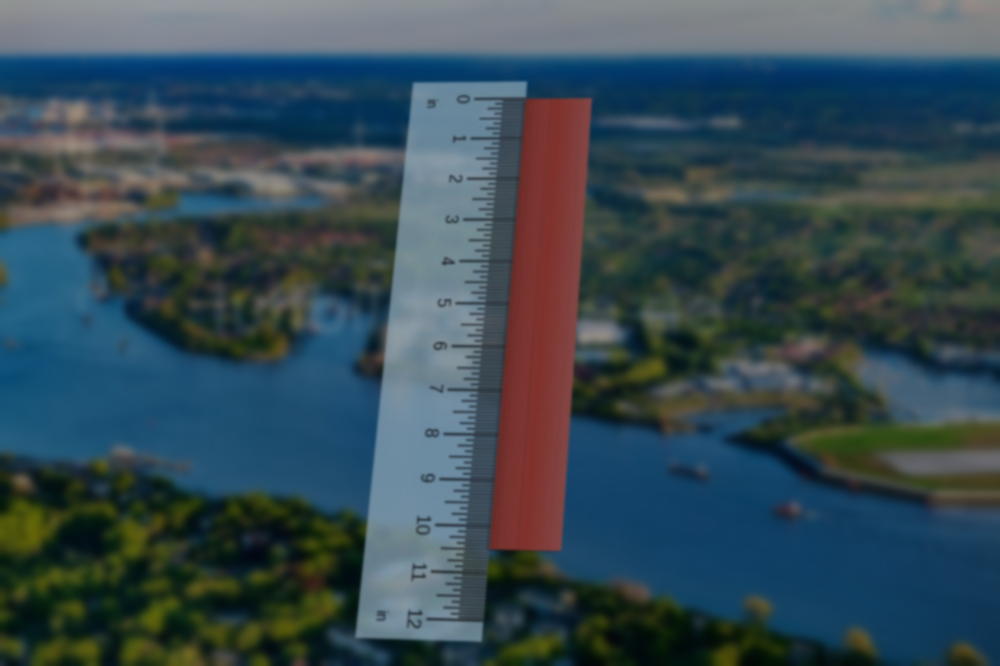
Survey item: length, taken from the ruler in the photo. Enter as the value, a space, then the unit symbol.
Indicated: 10.5 in
